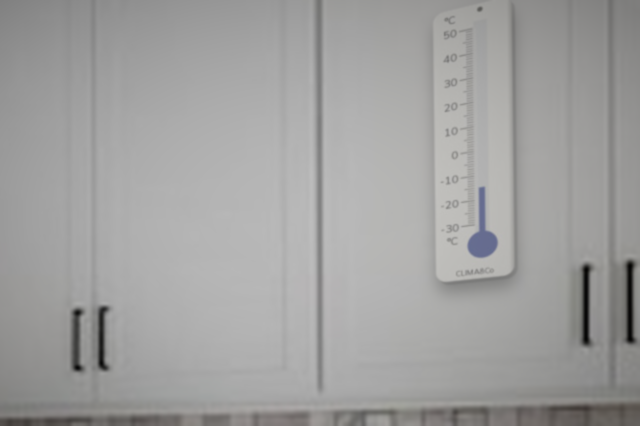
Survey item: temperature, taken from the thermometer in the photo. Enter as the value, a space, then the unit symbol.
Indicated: -15 °C
